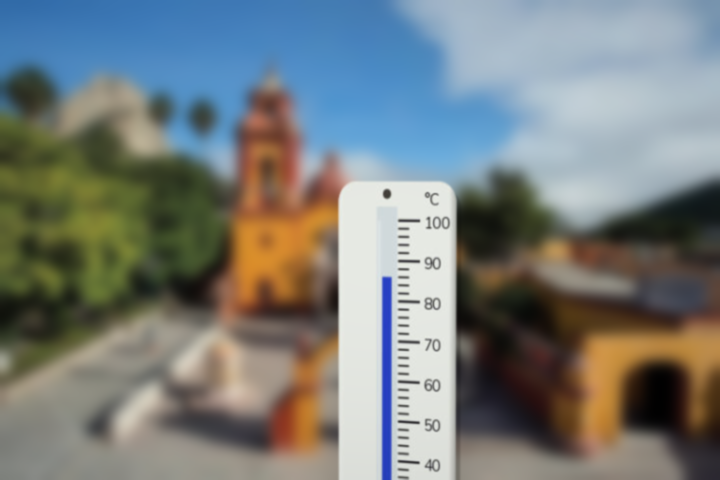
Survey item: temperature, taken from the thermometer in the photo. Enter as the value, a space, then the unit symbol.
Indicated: 86 °C
